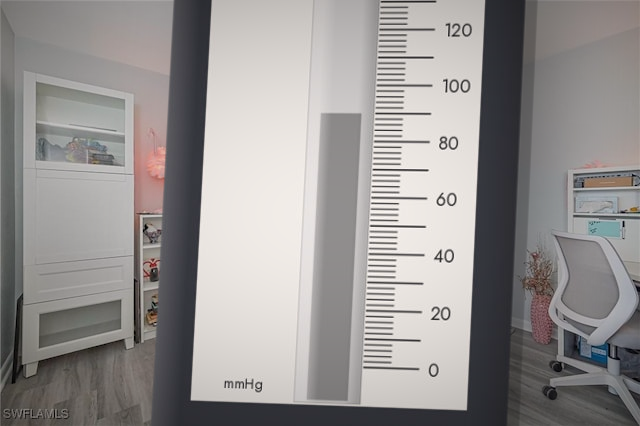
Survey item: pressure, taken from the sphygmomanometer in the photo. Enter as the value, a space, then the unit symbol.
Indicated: 90 mmHg
